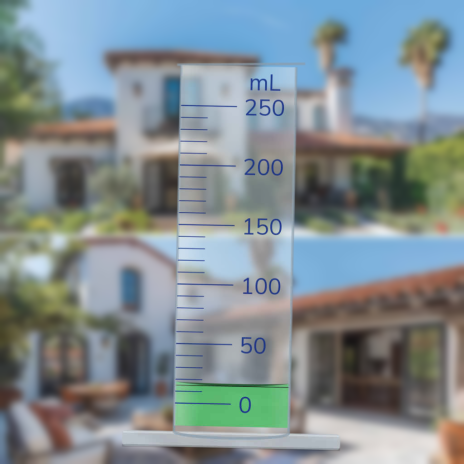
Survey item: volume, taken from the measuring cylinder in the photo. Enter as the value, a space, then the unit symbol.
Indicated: 15 mL
